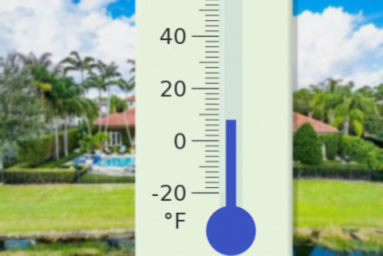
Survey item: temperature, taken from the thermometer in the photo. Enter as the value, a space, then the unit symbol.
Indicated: 8 °F
